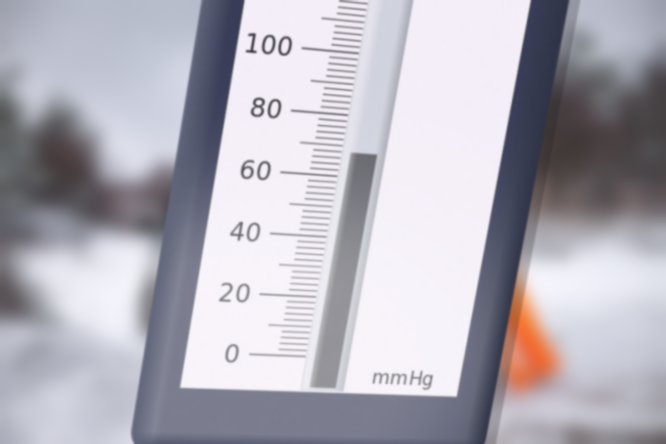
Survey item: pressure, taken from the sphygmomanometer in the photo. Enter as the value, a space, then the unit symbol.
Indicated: 68 mmHg
